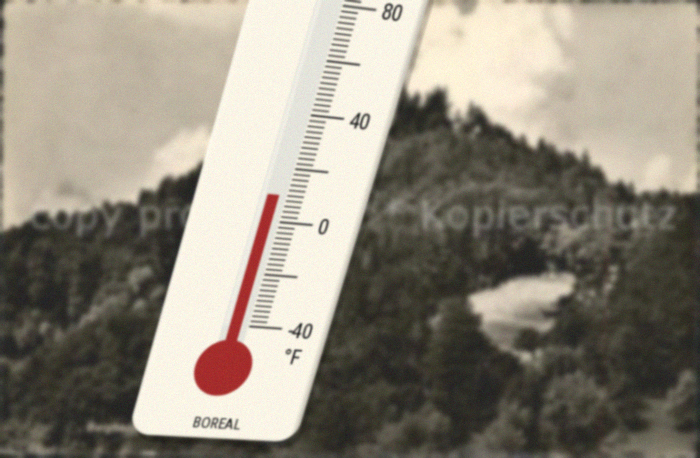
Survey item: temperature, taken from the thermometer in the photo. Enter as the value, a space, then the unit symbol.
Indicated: 10 °F
